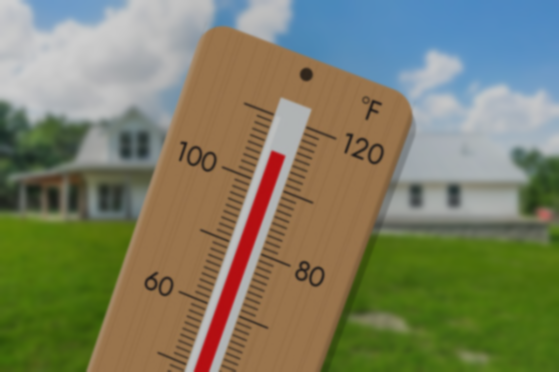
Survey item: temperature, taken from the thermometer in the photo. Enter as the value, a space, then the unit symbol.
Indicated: 110 °F
